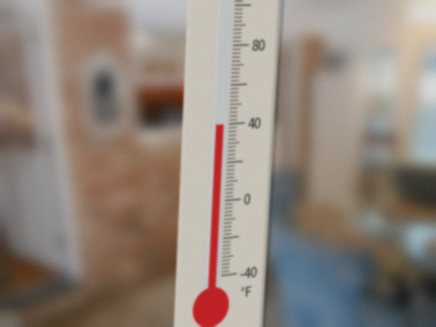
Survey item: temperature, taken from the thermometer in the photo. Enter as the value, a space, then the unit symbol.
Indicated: 40 °F
